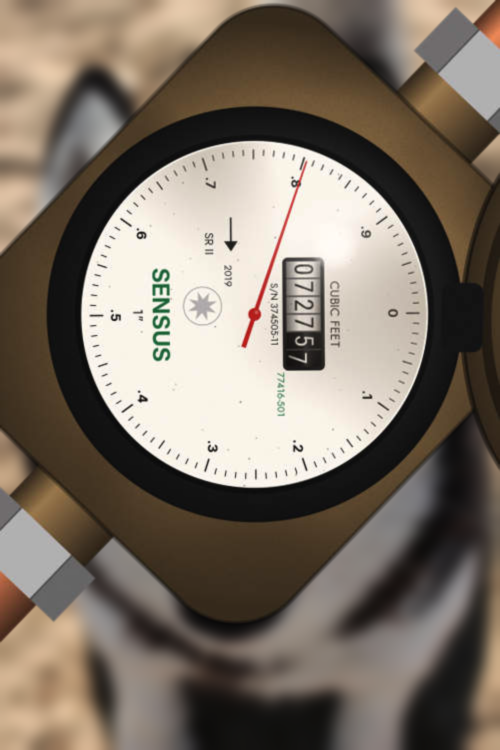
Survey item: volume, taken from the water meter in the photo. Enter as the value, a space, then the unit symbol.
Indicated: 72756.80 ft³
